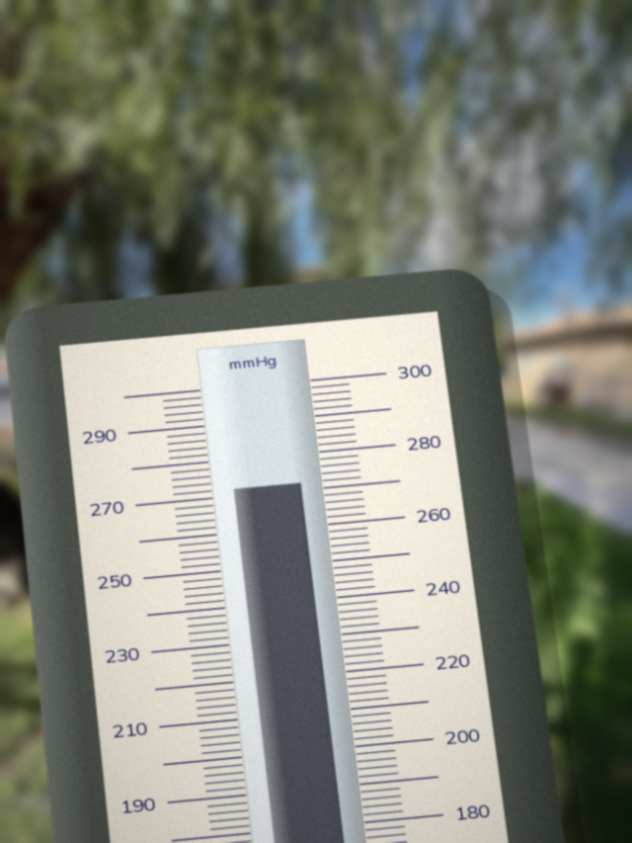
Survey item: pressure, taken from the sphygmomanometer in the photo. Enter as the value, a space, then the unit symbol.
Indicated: 272 mmHg
